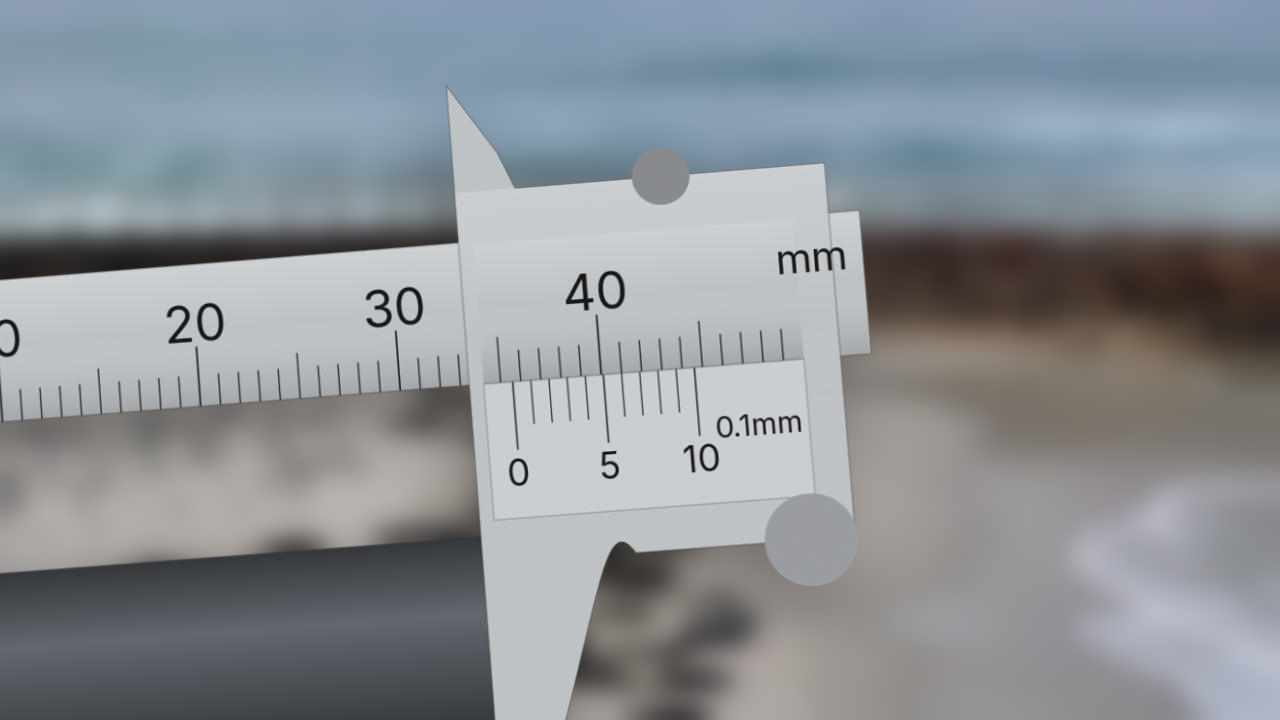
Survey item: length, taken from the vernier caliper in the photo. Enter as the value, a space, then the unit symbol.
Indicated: 35.6 mm
